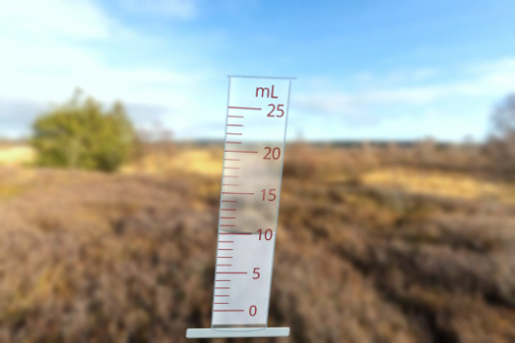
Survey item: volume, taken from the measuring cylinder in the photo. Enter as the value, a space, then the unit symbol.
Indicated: 10 mL
